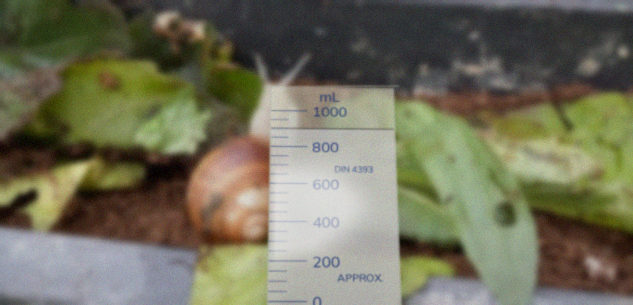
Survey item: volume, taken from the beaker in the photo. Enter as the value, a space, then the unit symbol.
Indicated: 900 mL
